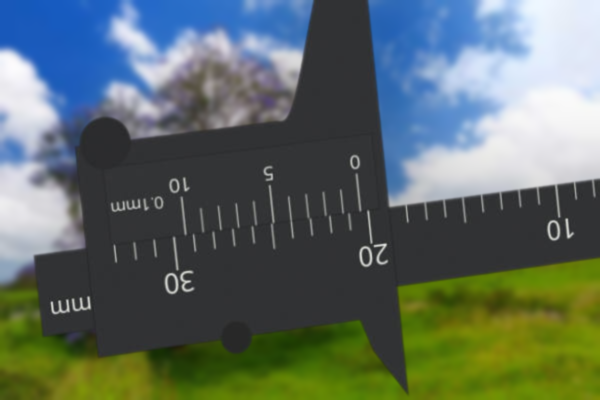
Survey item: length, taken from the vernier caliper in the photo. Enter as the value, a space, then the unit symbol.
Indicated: 20.4 mm
